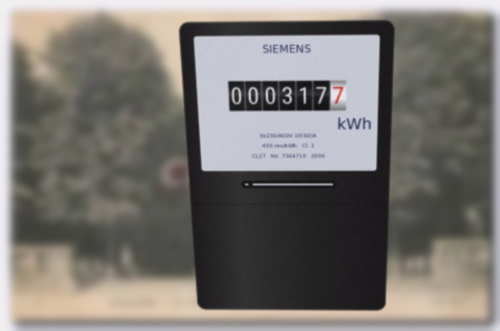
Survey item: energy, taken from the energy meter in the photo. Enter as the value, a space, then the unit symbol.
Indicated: 317.7 kWh
